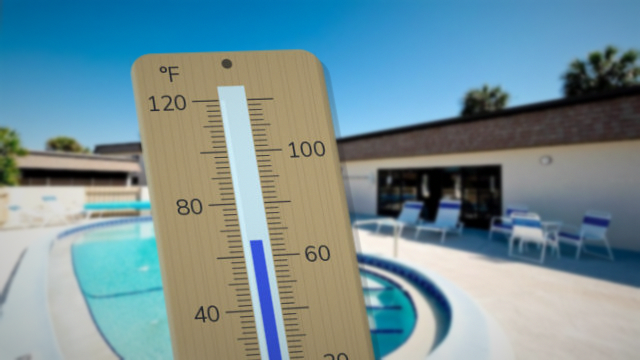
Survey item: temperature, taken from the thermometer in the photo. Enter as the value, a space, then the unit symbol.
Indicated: 66 °F
